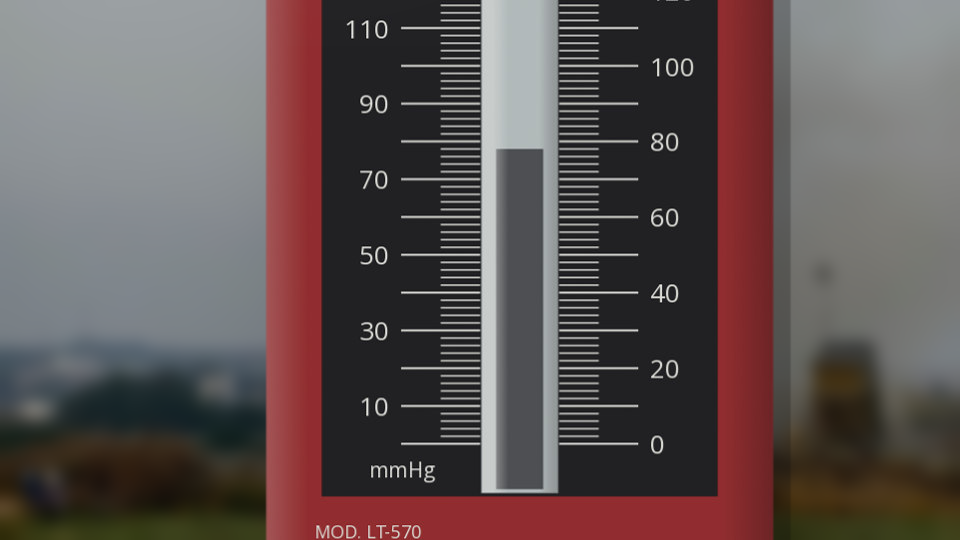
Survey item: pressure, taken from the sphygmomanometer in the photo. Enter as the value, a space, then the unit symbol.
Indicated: 78 mmHg
